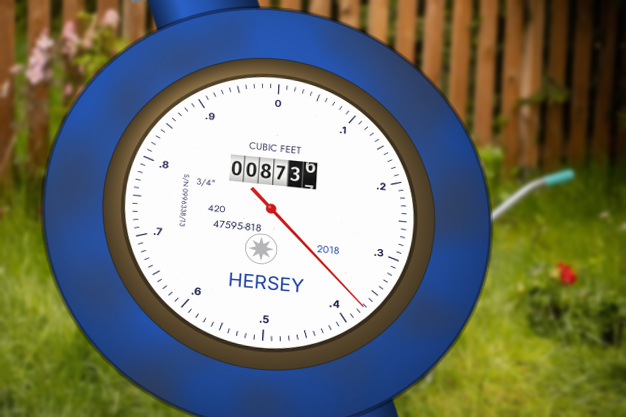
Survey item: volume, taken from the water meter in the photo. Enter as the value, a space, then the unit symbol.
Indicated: 8736.37 ft³
